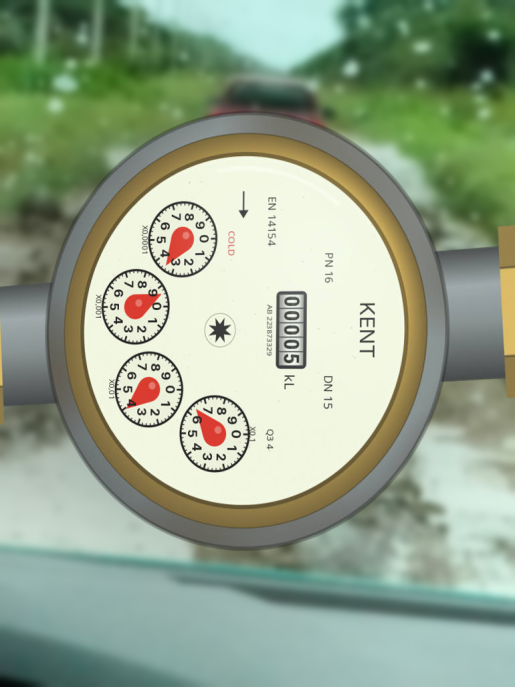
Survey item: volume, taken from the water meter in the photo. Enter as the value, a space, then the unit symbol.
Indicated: 5.6393 kL
